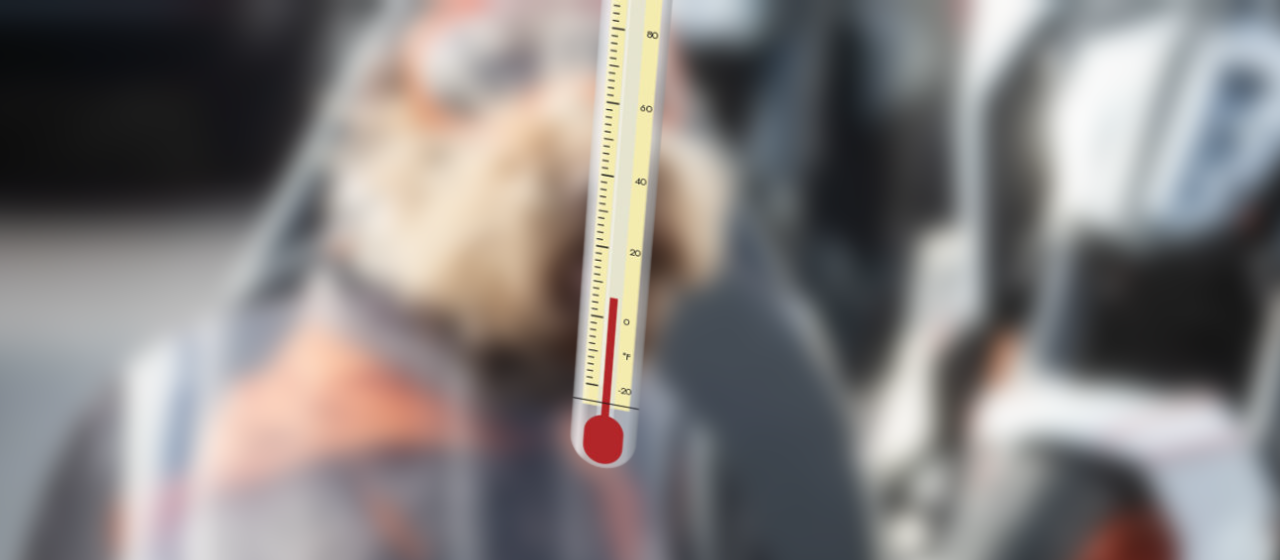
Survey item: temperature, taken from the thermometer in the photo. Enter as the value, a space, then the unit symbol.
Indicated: 6 °F
